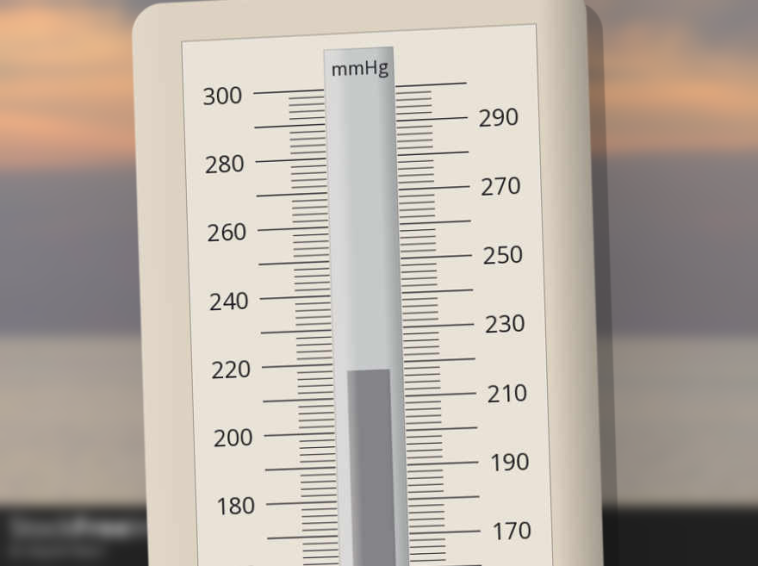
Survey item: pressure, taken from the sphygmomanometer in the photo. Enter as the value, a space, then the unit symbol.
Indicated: 218 mmHg
